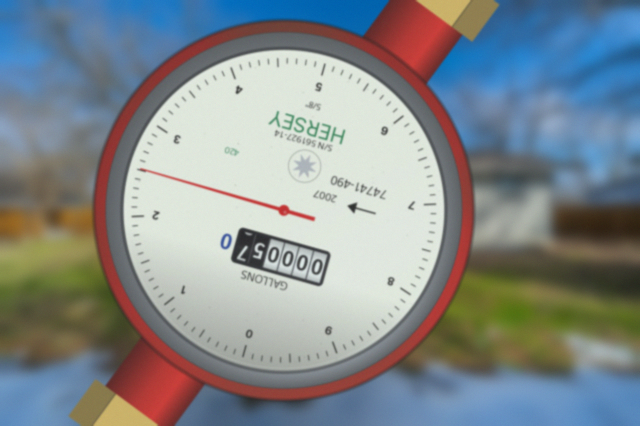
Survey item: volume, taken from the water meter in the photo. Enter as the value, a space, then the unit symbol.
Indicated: 572.5 gal
